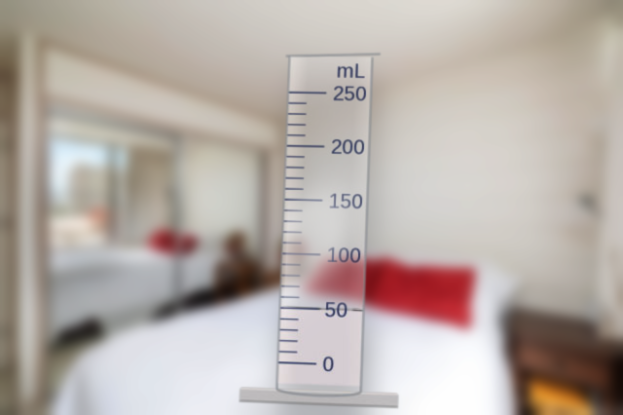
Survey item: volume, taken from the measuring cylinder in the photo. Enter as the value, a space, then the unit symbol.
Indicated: 50 mL
